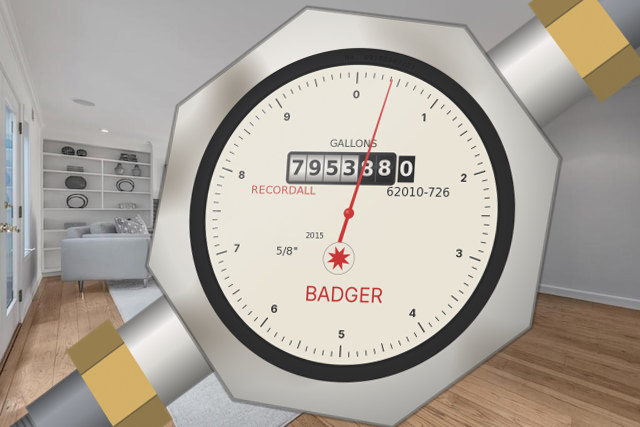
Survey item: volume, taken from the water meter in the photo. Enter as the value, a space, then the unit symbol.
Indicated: 7953880.4 gal
